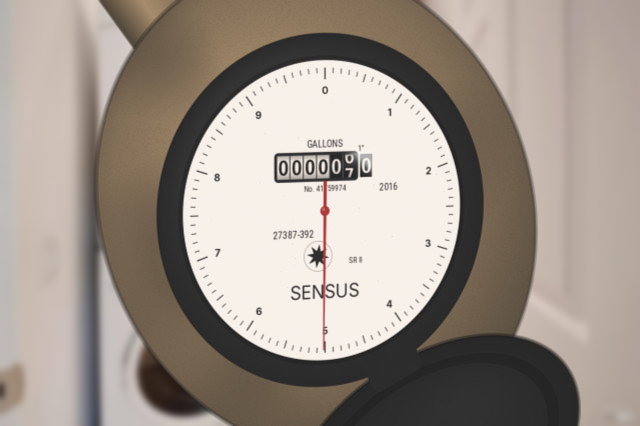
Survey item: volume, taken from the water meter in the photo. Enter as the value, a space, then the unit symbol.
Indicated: 65.0 gal
